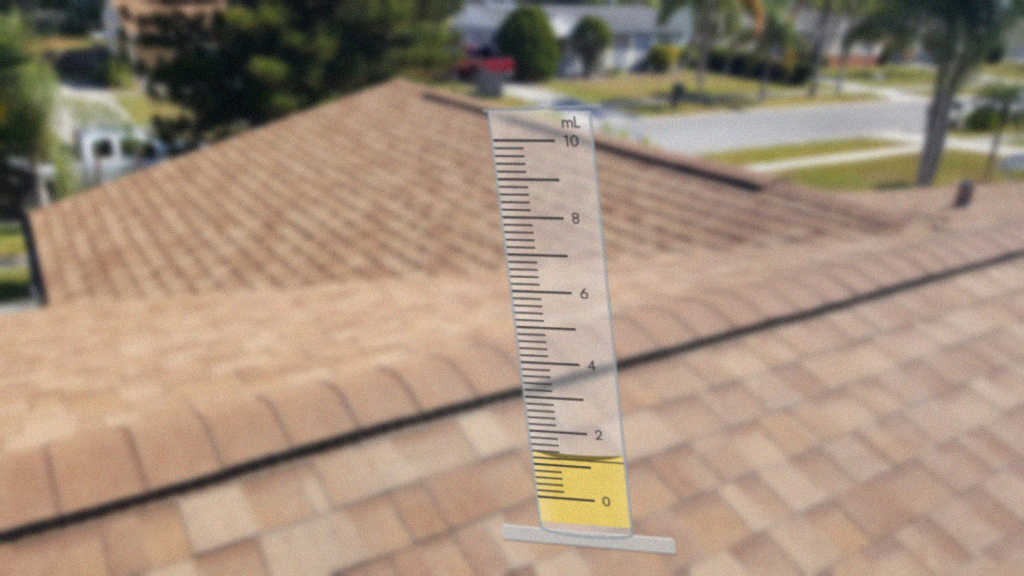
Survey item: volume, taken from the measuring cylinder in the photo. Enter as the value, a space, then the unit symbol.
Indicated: 1.2 mL
